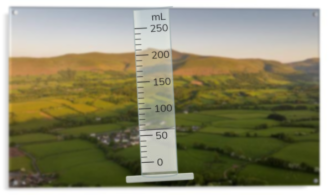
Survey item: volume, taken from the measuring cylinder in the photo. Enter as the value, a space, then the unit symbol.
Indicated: 60 mL
